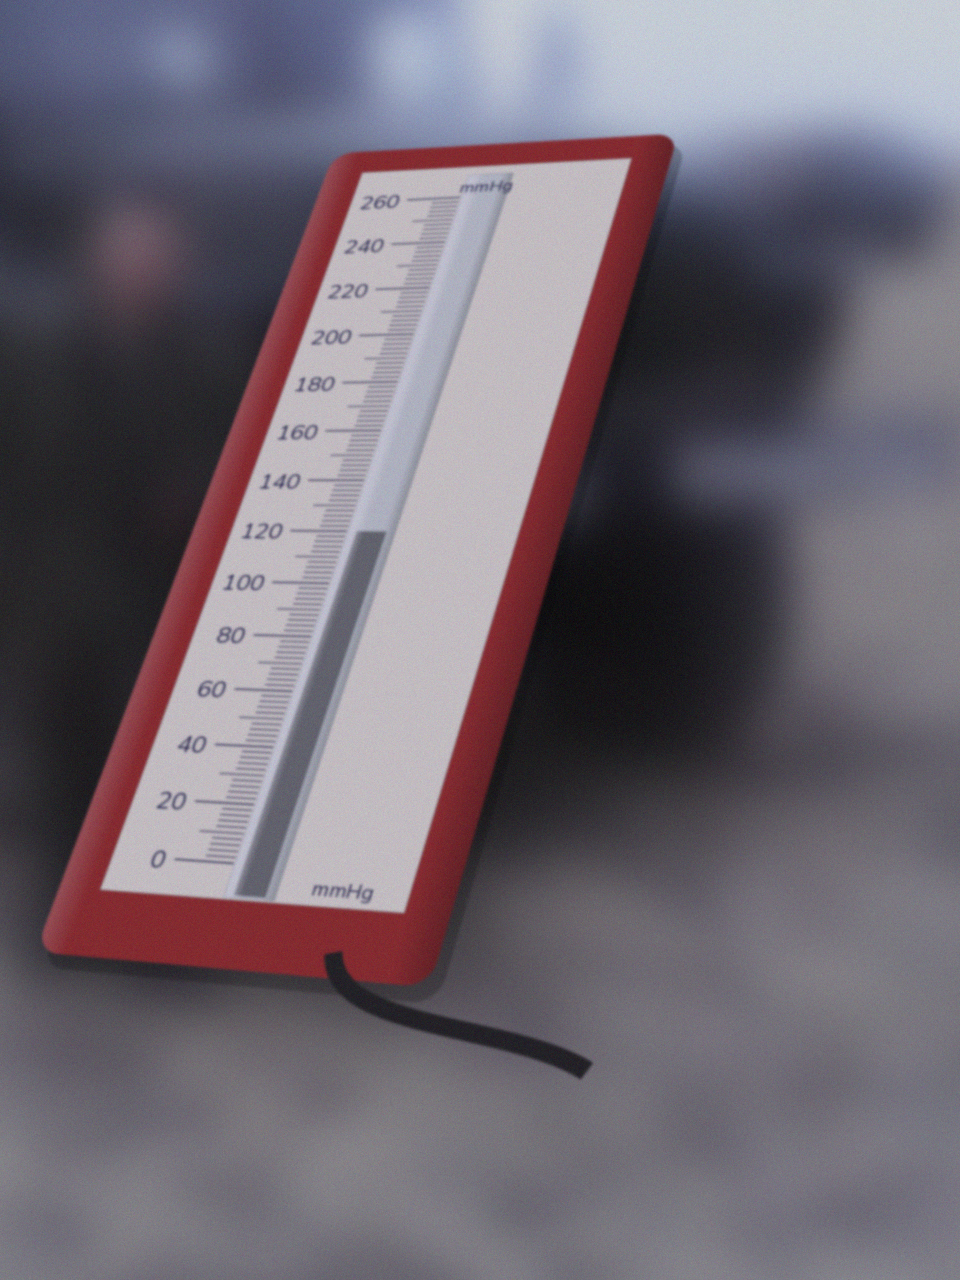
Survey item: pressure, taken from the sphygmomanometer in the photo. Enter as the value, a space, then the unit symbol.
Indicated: 120 mmHg
